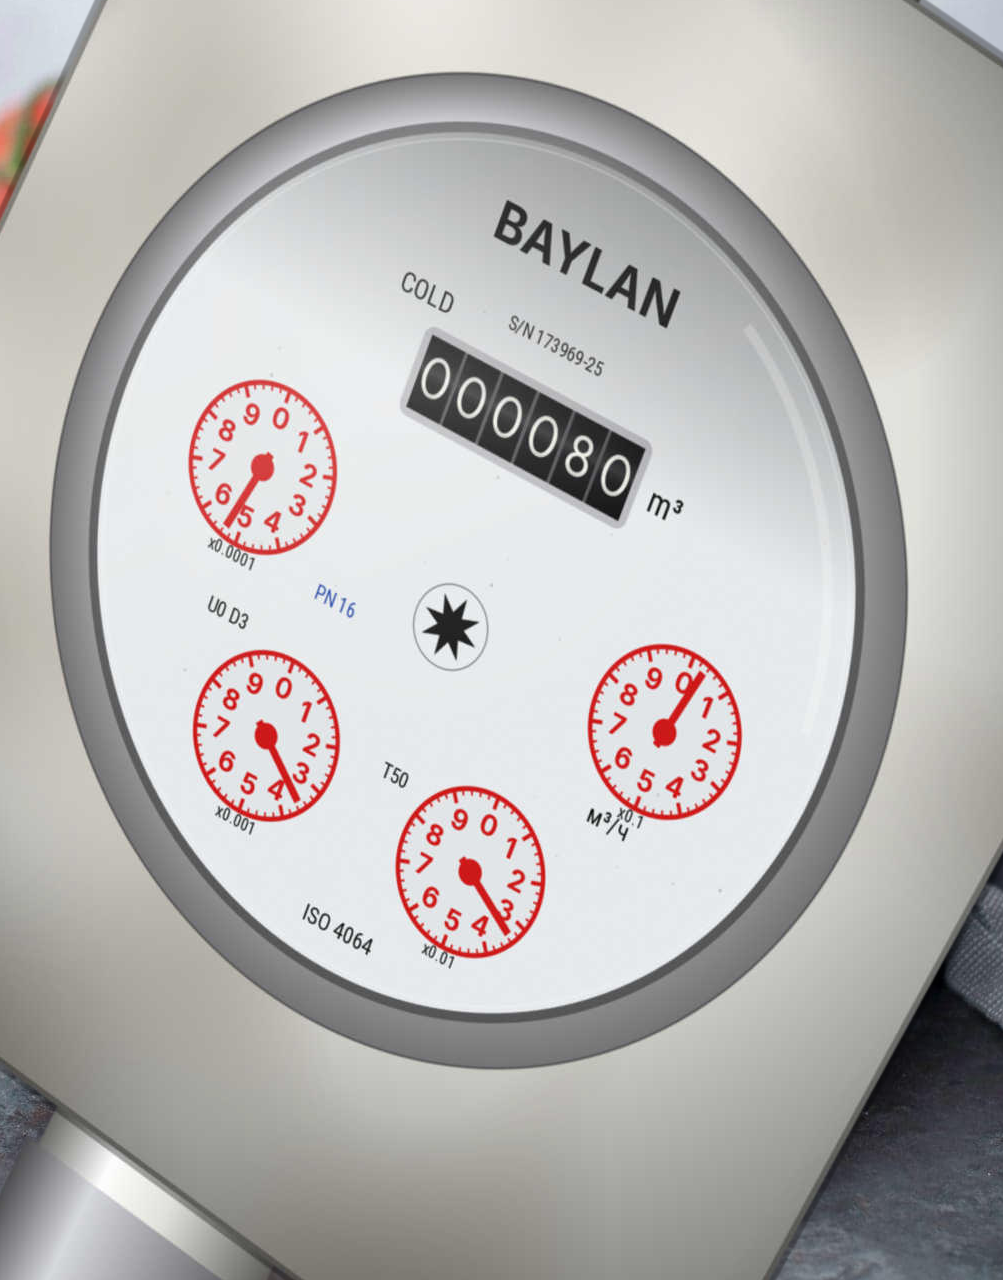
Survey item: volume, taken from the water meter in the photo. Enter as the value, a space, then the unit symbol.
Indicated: 80.0335 m³
